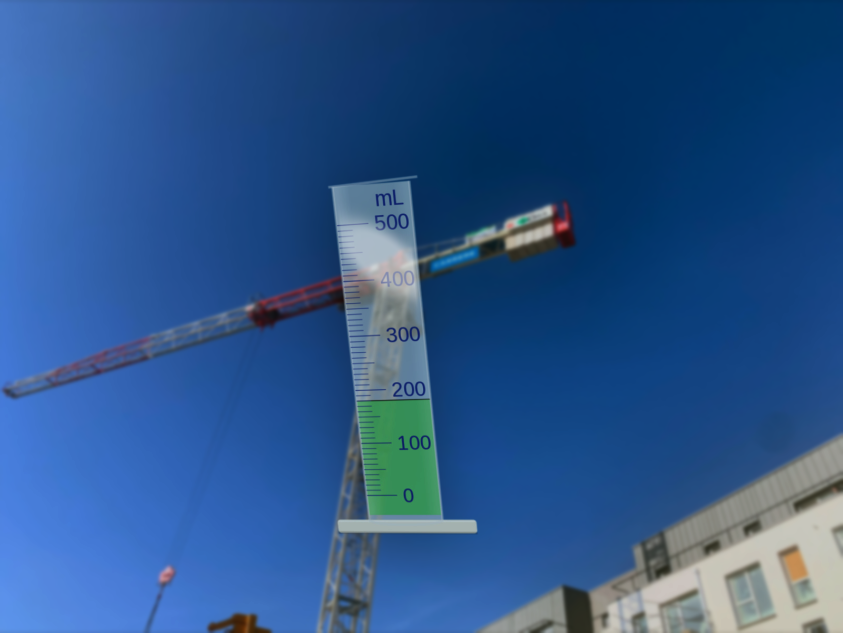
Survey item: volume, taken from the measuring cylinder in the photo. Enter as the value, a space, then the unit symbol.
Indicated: 180 mL
